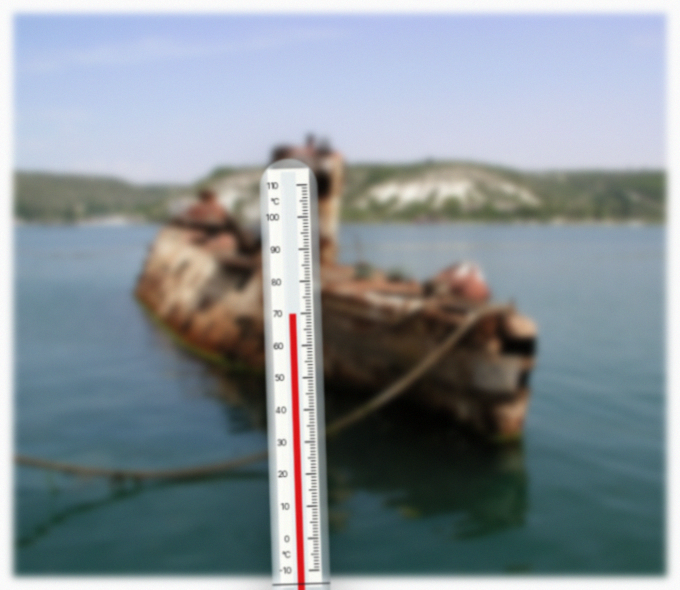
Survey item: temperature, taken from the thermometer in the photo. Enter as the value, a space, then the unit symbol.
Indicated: 70 °C
